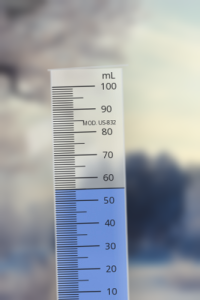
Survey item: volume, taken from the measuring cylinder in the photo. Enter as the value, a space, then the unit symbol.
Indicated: 55 mL
